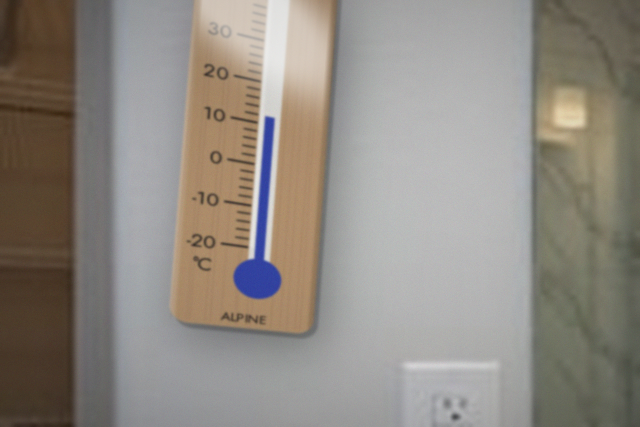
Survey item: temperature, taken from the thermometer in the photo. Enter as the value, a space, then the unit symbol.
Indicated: 12 °C
